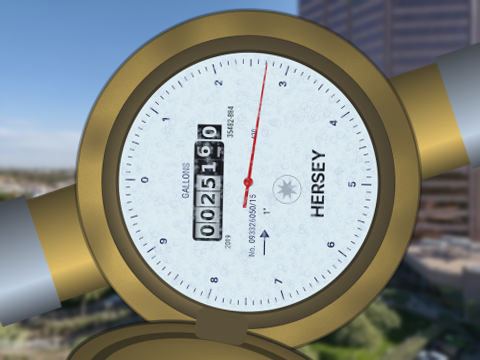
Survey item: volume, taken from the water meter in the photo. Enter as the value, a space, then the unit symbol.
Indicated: 25162.7 gal
